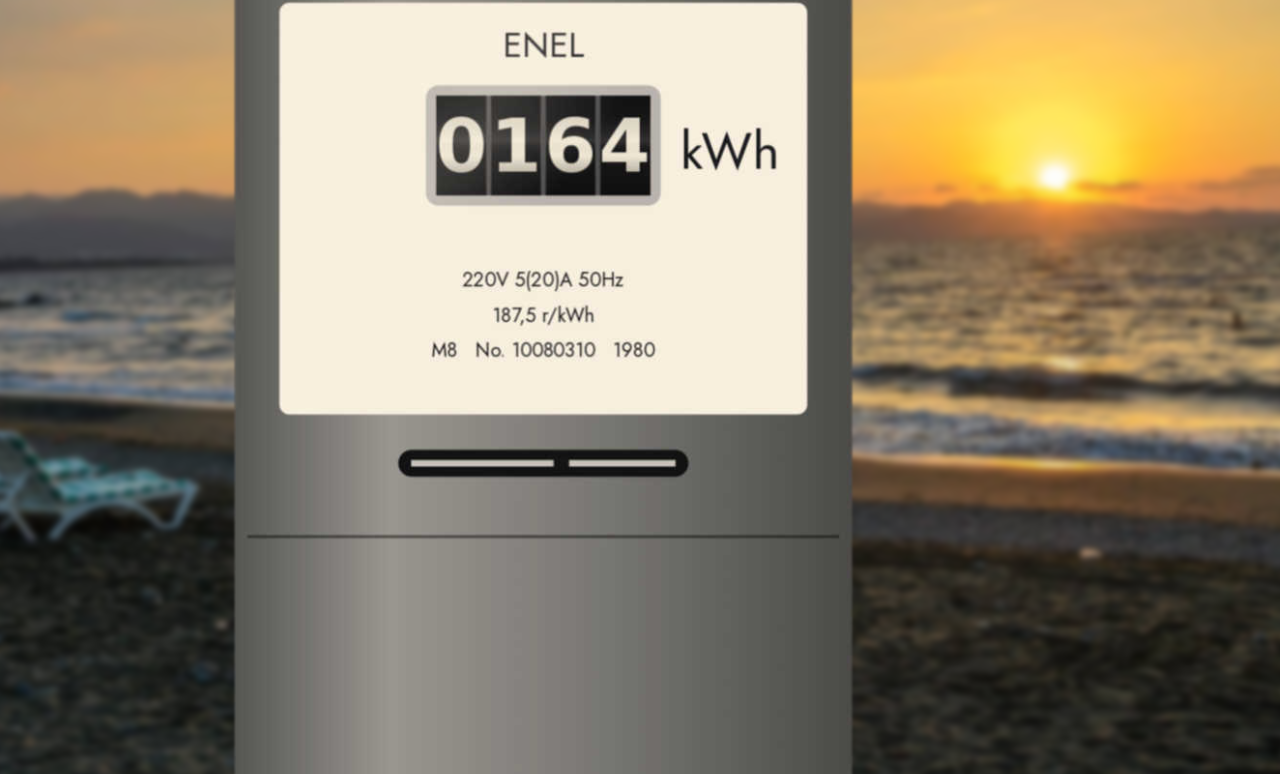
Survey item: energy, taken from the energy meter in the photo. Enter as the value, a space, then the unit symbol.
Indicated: 164 kWh
